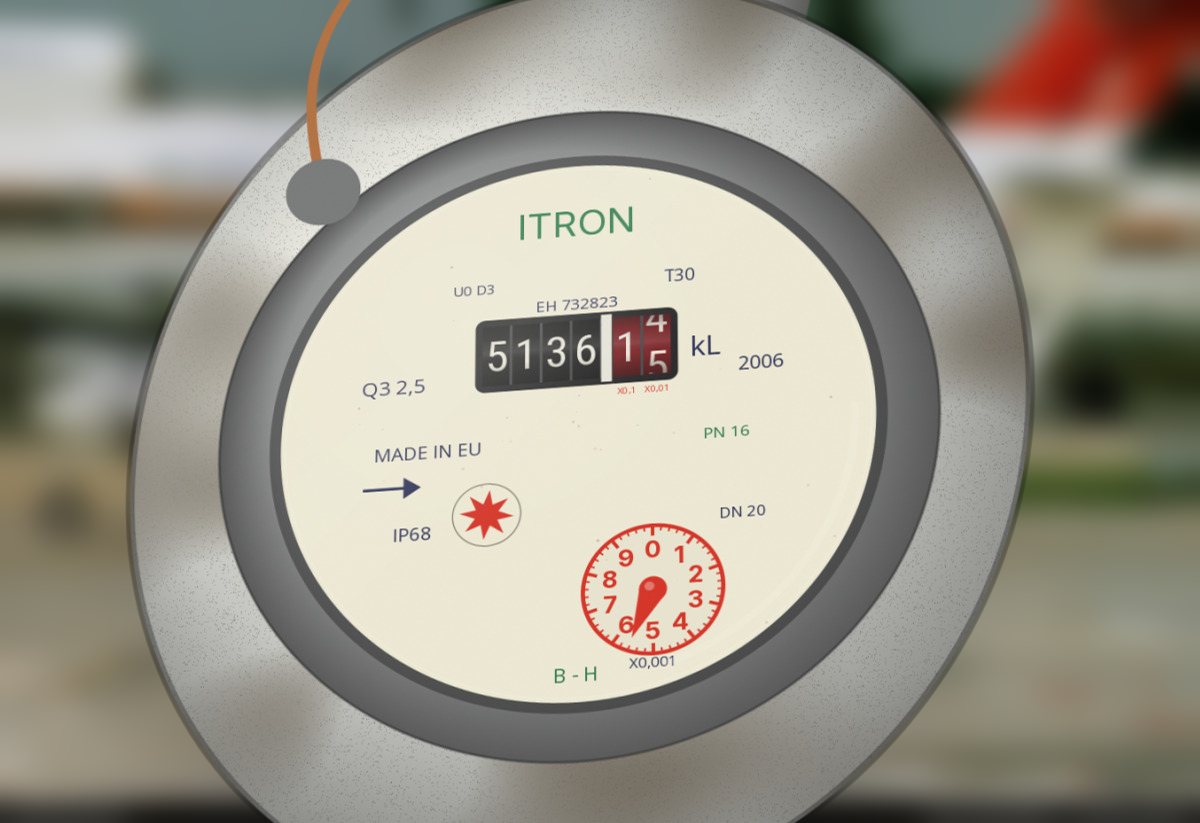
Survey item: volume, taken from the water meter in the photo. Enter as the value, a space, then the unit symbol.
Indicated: 5136.145 kL
